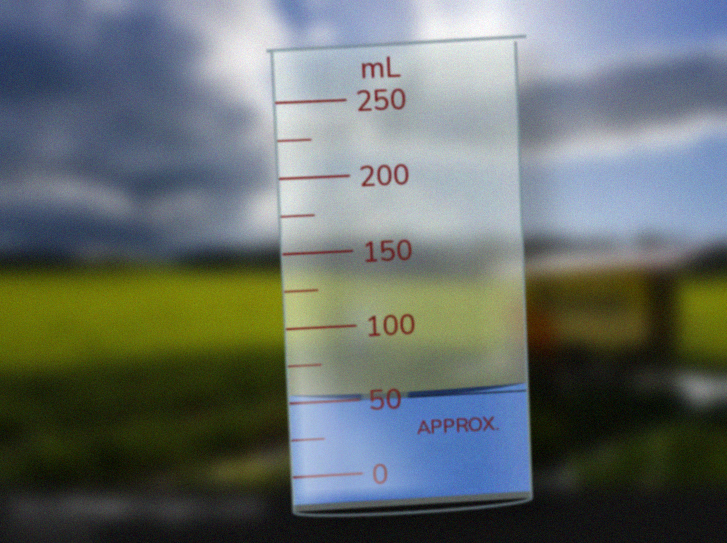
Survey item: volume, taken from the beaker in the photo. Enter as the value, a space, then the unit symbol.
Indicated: 50 mL
